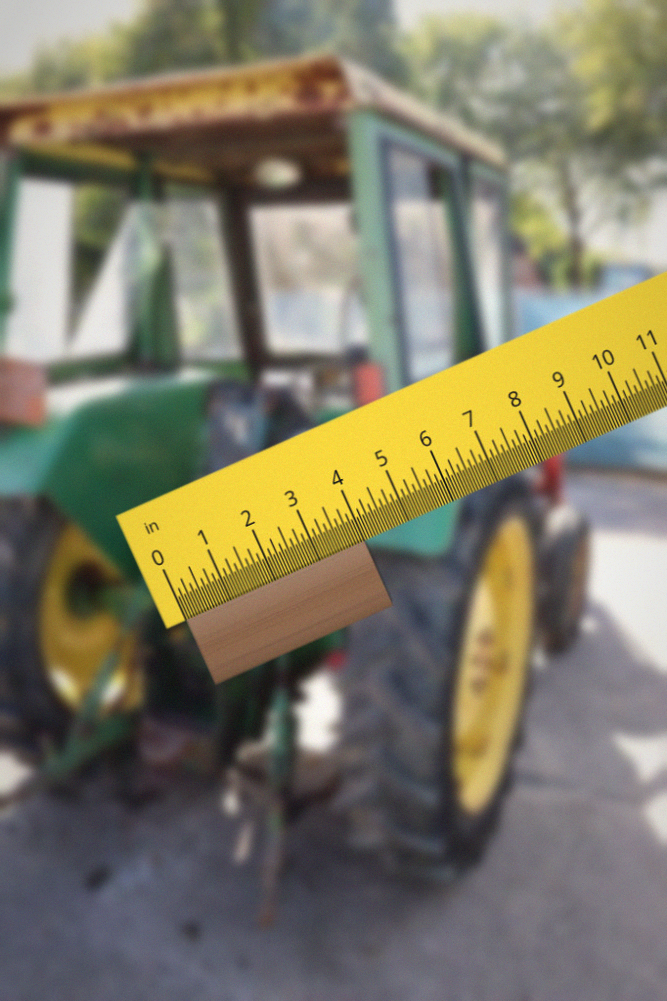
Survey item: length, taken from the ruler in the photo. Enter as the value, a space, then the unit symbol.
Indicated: 4 in
